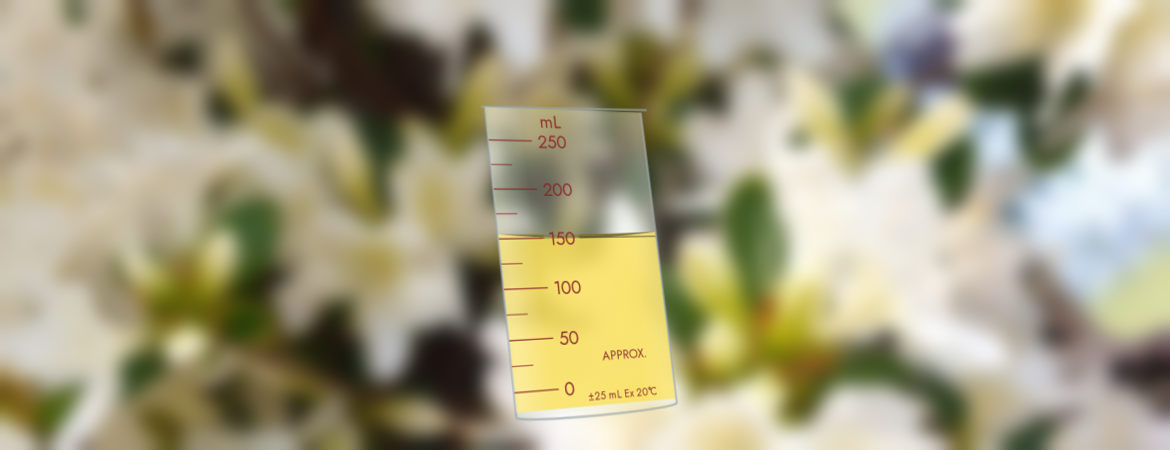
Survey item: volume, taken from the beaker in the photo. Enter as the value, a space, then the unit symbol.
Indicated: 150 mL
